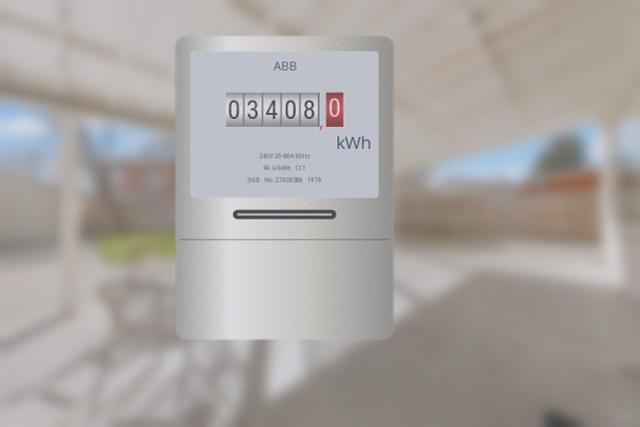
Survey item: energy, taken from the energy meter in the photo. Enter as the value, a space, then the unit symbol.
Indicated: 3408.0 kWh
